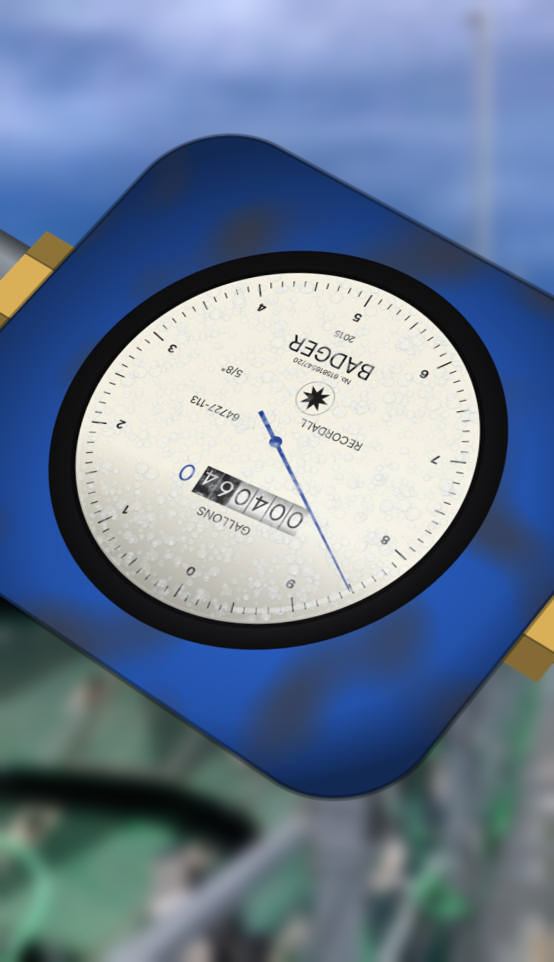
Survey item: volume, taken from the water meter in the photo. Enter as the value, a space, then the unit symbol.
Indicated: 40638.5 gal
